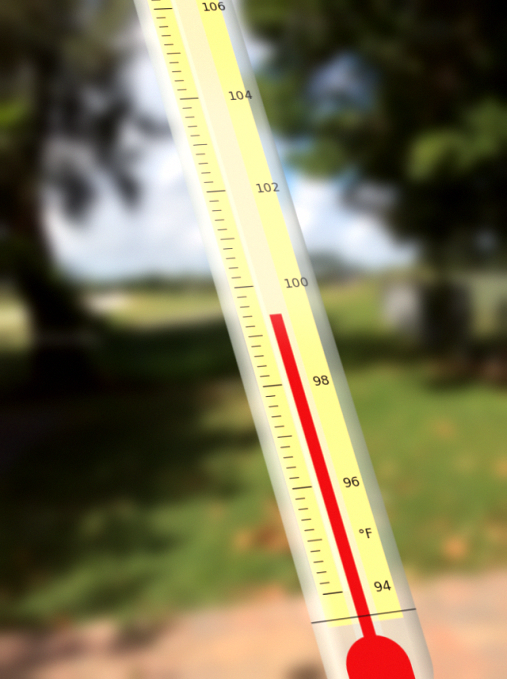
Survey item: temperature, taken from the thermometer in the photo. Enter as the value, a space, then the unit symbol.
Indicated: 99.4 °F
